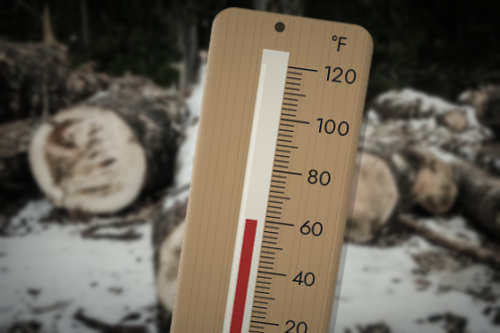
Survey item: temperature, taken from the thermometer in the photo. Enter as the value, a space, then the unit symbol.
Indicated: 60 °F
